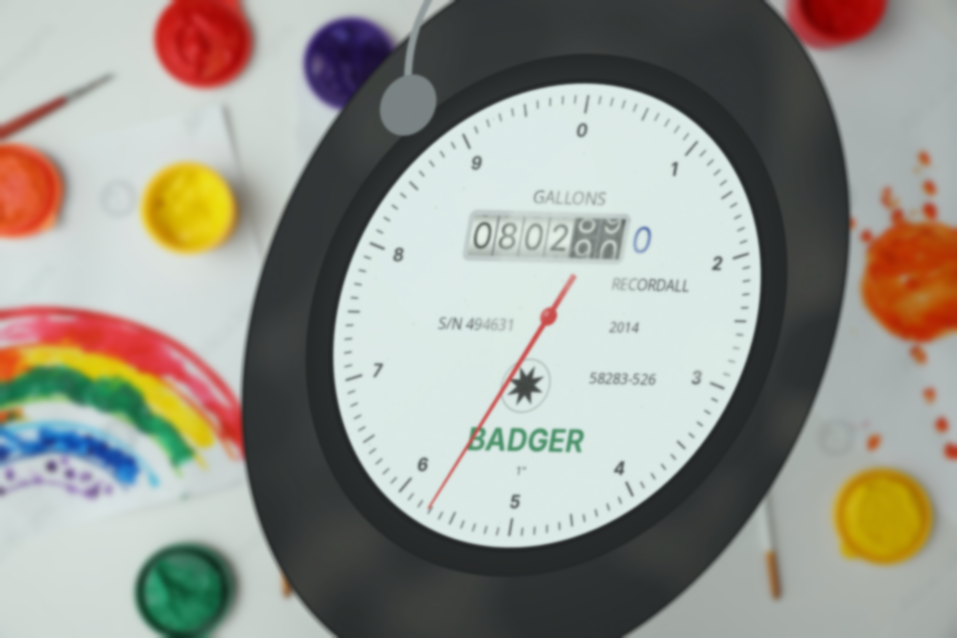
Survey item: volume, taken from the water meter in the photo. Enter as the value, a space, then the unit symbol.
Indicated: 802895.7 gal
